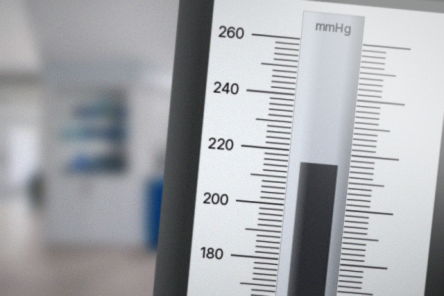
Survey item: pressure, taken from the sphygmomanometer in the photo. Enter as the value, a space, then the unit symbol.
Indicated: 216 mmHg
